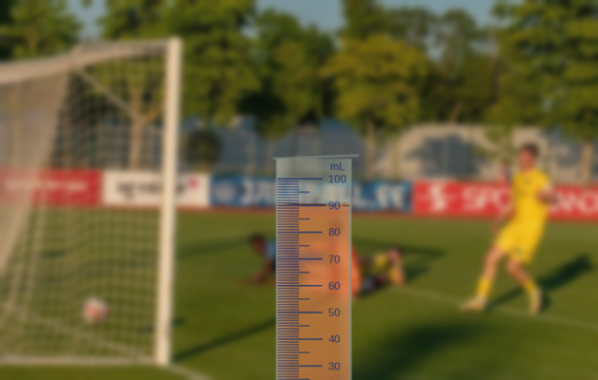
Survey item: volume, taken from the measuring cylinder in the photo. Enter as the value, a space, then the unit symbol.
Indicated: 90 mL
